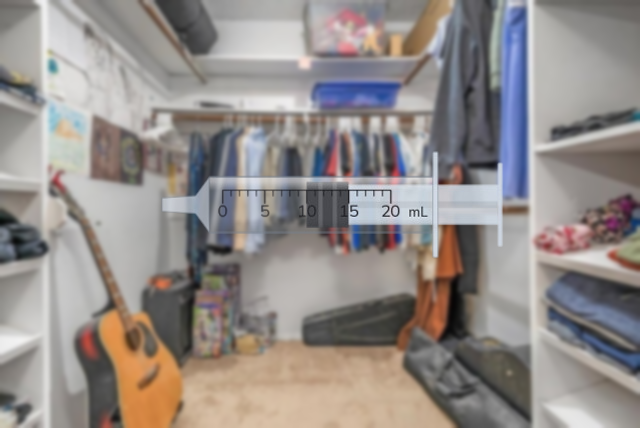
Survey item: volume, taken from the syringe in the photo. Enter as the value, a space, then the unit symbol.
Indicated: 10 mL
